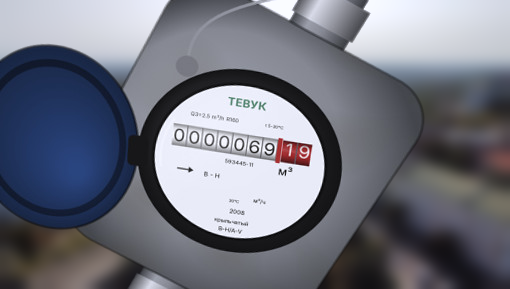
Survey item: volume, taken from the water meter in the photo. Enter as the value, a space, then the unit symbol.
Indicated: 69.19 m³
